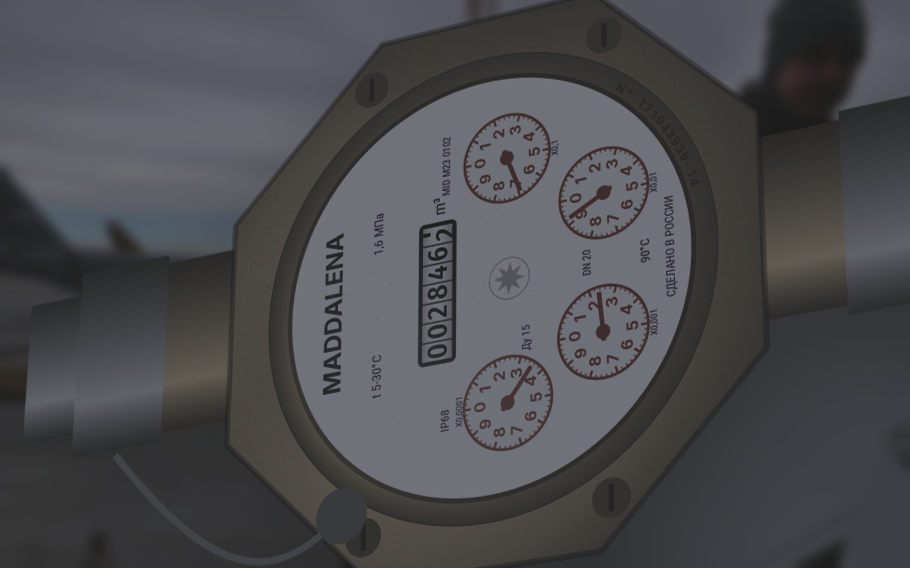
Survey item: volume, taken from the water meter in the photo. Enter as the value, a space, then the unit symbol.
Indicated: 28461.6923 m³
